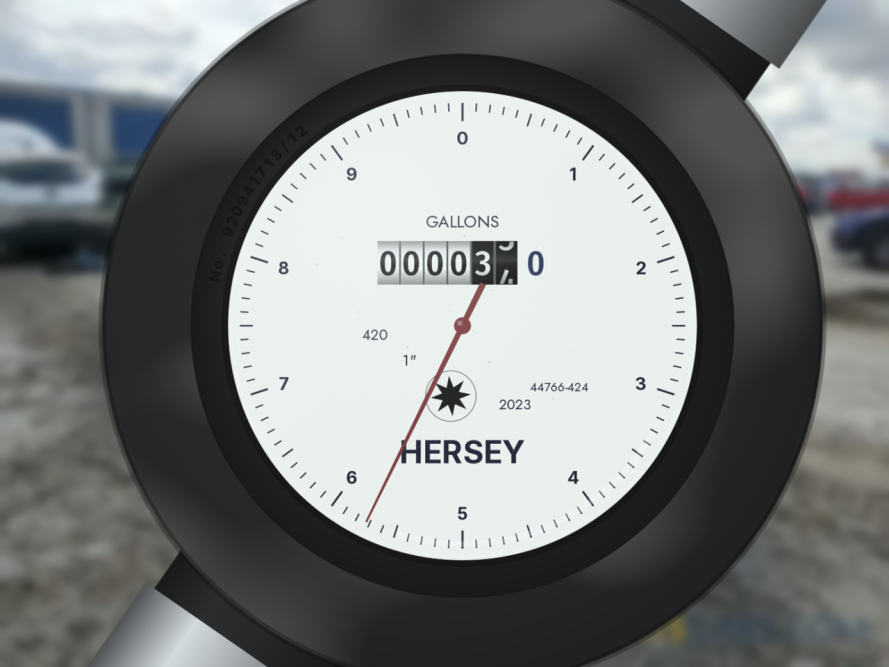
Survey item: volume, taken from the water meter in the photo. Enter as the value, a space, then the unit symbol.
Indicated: 335.7 gal
